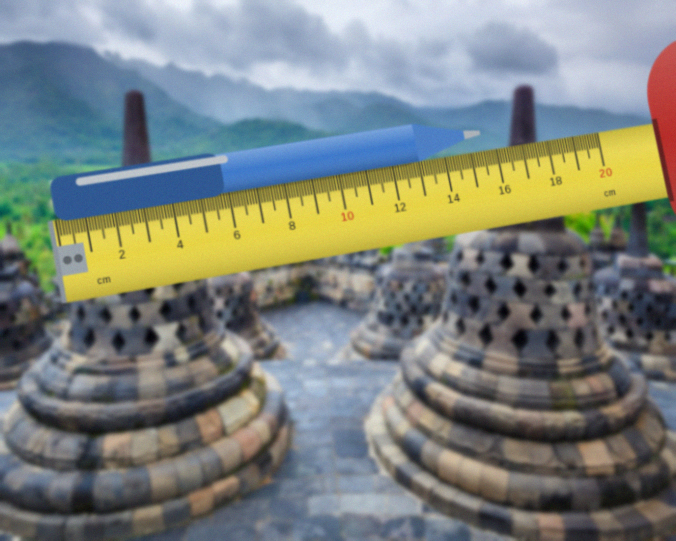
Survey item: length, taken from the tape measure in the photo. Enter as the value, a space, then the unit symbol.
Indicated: 15.5 cm
